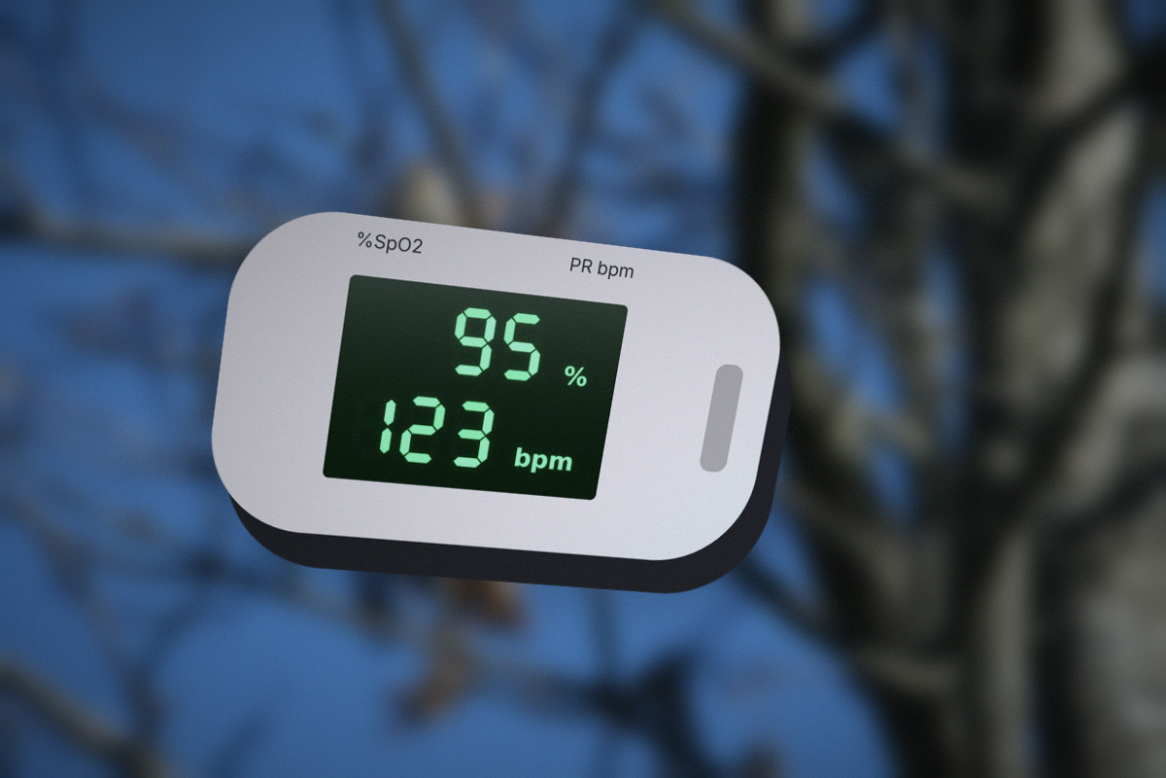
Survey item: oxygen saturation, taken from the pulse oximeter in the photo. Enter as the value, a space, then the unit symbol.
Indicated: 95 %
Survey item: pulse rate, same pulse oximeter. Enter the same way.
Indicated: 123 bpm
